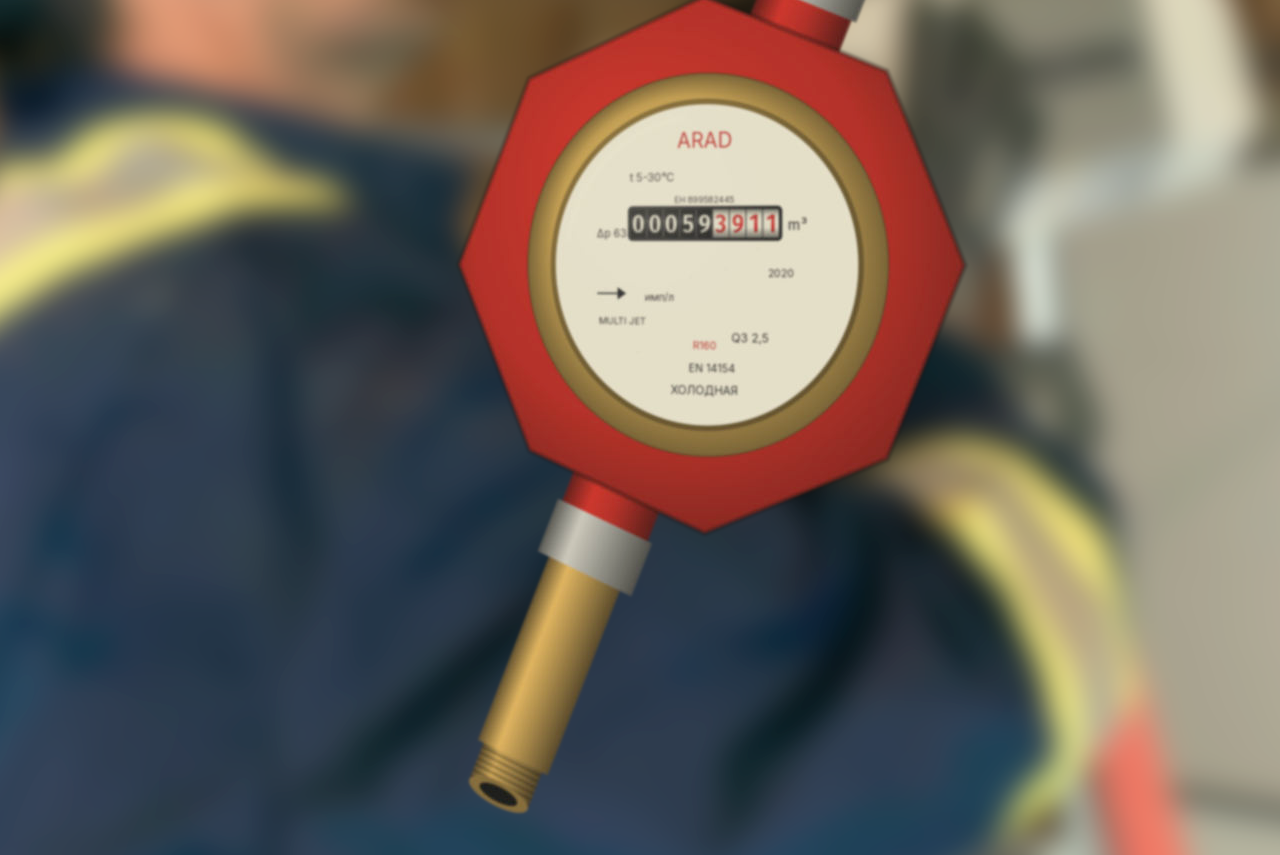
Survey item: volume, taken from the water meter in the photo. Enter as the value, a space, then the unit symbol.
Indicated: 59.3911 m³
